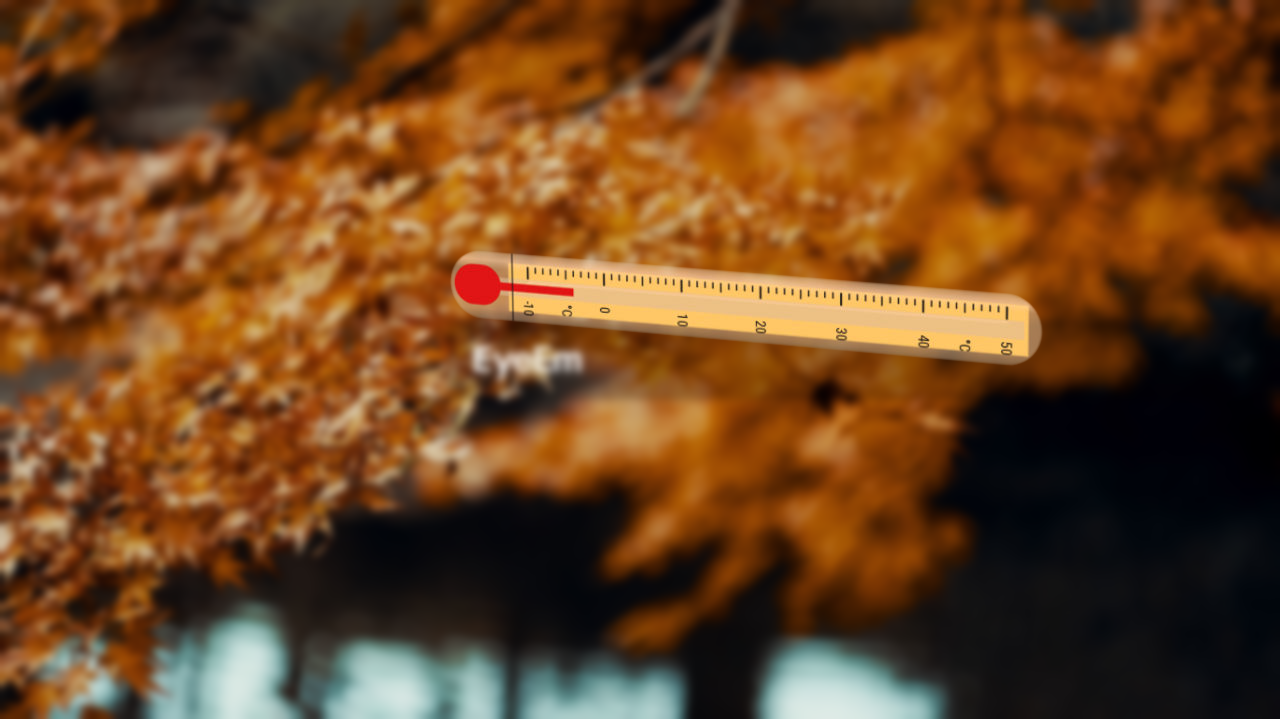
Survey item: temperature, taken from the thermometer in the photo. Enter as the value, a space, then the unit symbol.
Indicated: -4 °C
